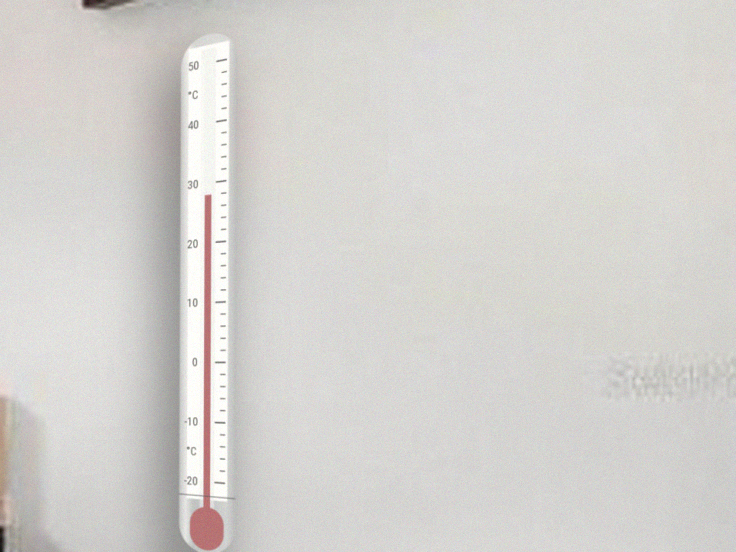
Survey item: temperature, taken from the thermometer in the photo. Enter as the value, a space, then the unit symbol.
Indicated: 28 °C
